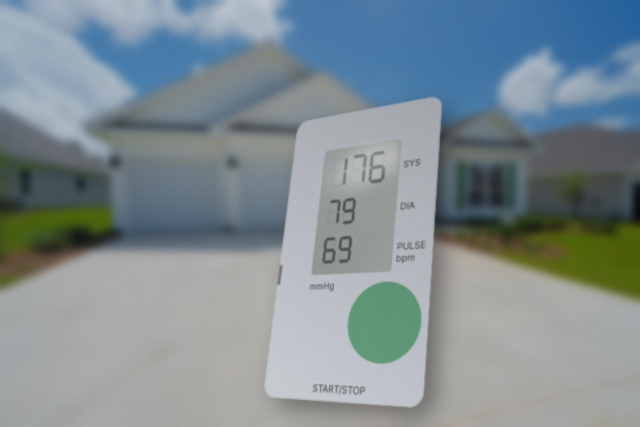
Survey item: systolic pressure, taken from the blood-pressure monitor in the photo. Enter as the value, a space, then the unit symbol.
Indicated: 176 mmHg
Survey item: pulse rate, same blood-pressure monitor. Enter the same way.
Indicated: 69 bpm
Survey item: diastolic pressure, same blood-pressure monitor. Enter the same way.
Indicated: 79 mmHg
